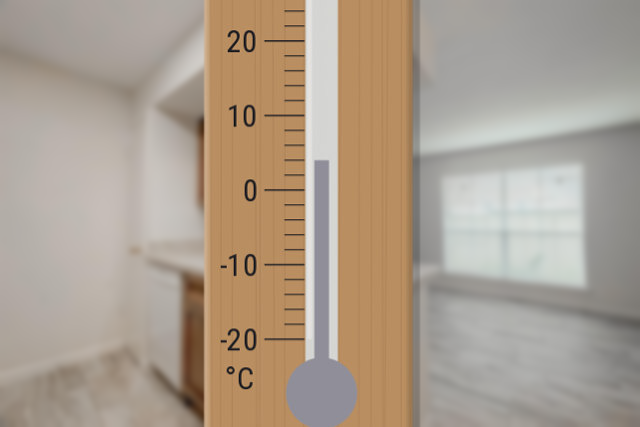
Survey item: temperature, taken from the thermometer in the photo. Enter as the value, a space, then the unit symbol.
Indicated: 4 °C
